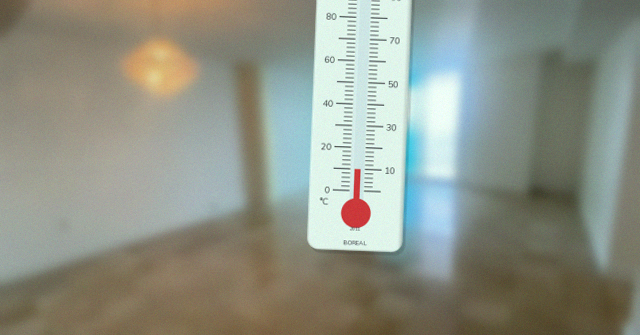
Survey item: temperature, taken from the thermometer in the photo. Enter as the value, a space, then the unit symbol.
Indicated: 10 °C
